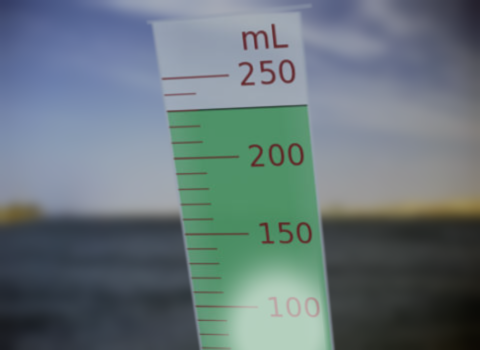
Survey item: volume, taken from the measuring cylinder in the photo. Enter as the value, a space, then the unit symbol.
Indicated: 230 mL
